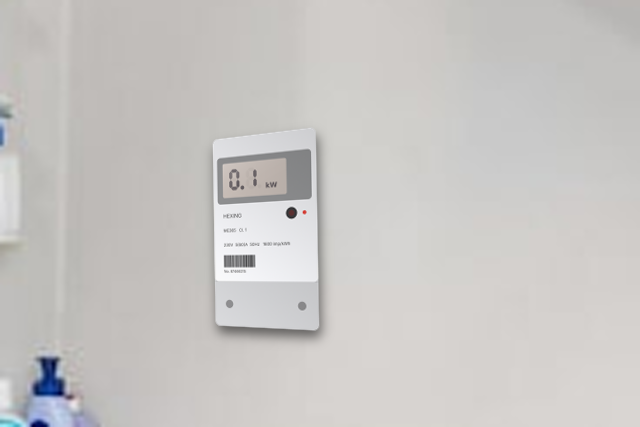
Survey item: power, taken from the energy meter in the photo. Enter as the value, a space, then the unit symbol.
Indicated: 0.1 kW
